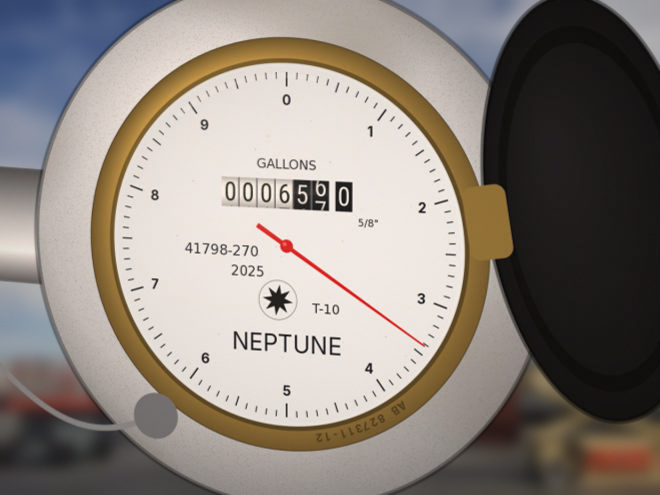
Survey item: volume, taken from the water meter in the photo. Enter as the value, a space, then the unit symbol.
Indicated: 6563.4 gal
